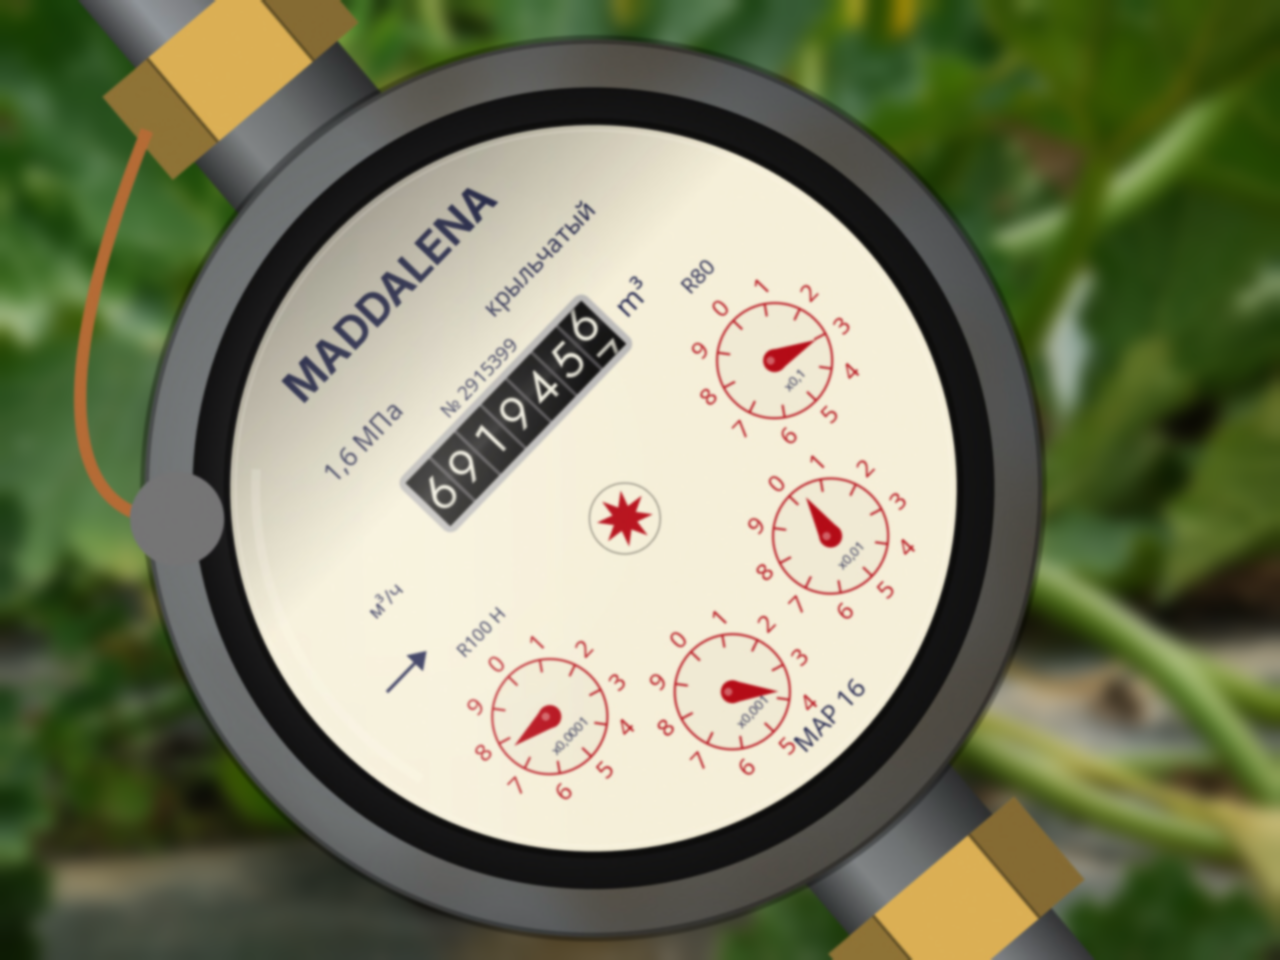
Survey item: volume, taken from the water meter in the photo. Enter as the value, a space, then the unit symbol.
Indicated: 6919456.3037 m³
